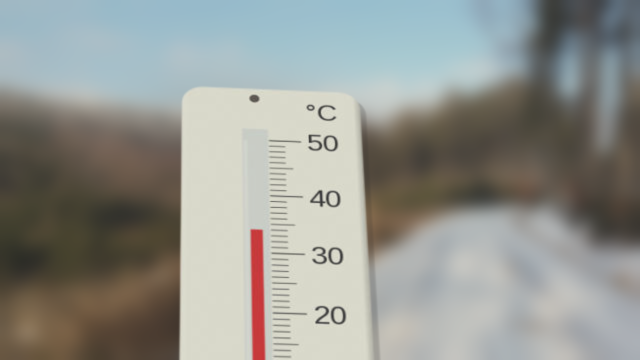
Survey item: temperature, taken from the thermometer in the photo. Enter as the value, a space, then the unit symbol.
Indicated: 34 °C
